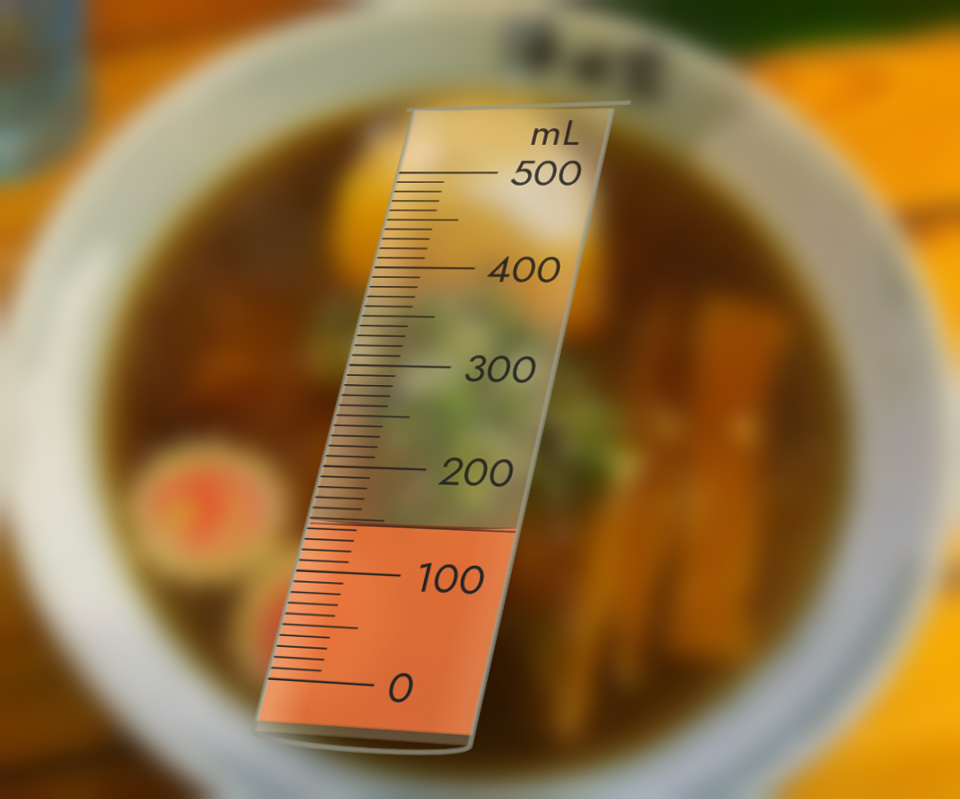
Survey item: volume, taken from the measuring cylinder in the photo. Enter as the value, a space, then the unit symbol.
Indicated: 145 mL
